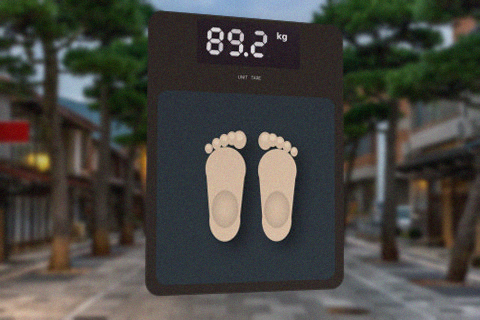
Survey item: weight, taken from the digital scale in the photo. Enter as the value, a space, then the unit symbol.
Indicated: 89.2 kg
